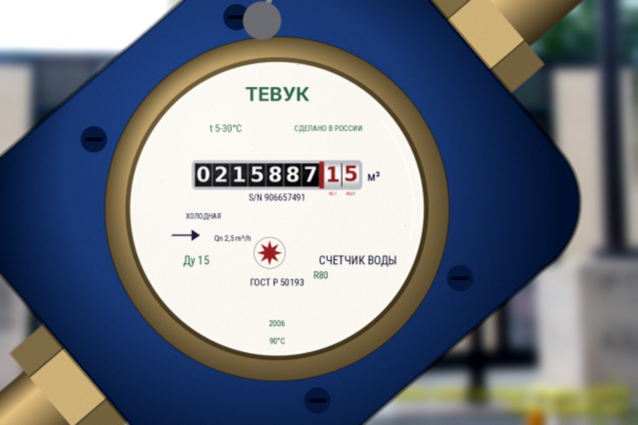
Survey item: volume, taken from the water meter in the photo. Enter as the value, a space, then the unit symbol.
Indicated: 215887.15 m³
